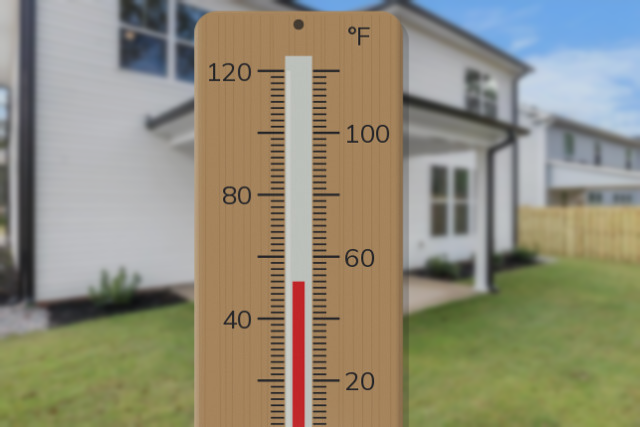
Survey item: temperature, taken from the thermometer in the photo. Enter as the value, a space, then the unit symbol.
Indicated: 52 °F
